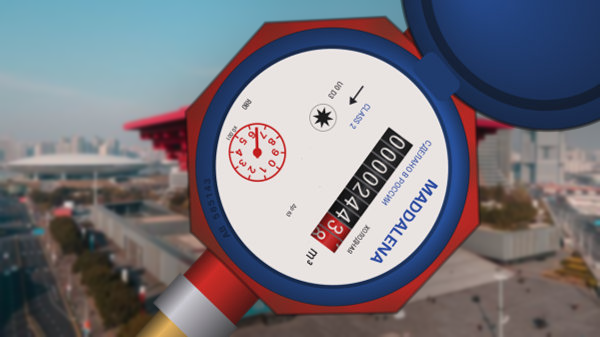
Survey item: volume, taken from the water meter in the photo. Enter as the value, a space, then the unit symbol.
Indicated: 244.376 m³
